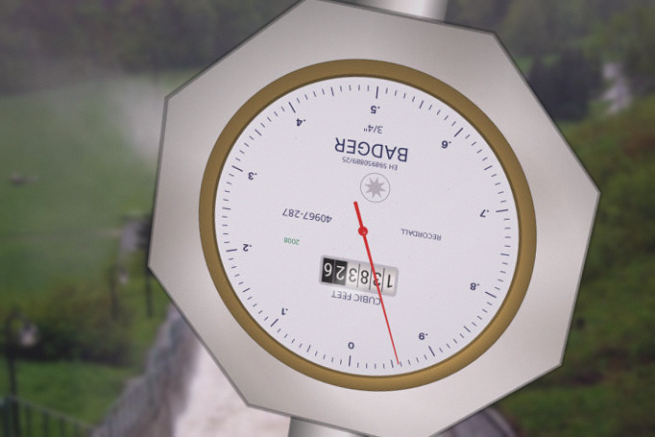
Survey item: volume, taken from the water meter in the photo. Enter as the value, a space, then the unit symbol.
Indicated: 138325.94 ft³
